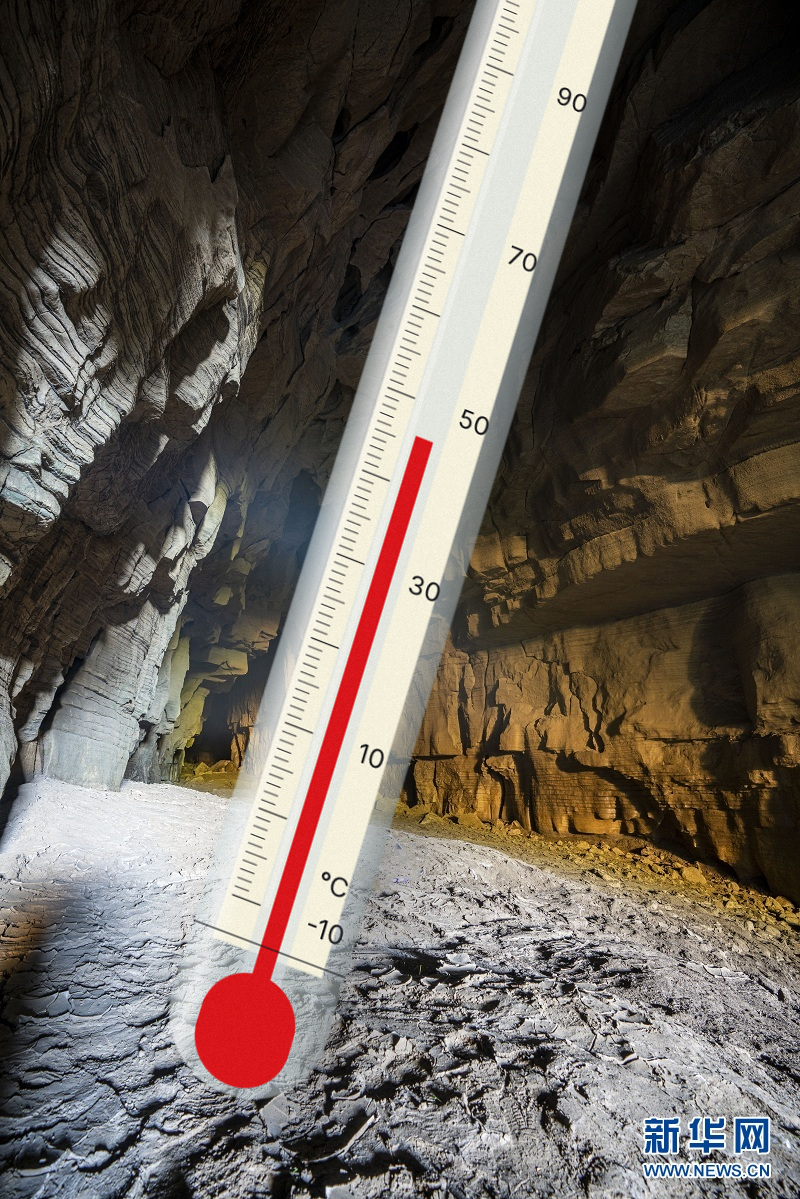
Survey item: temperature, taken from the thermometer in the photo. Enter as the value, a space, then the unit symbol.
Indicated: 46 °C
